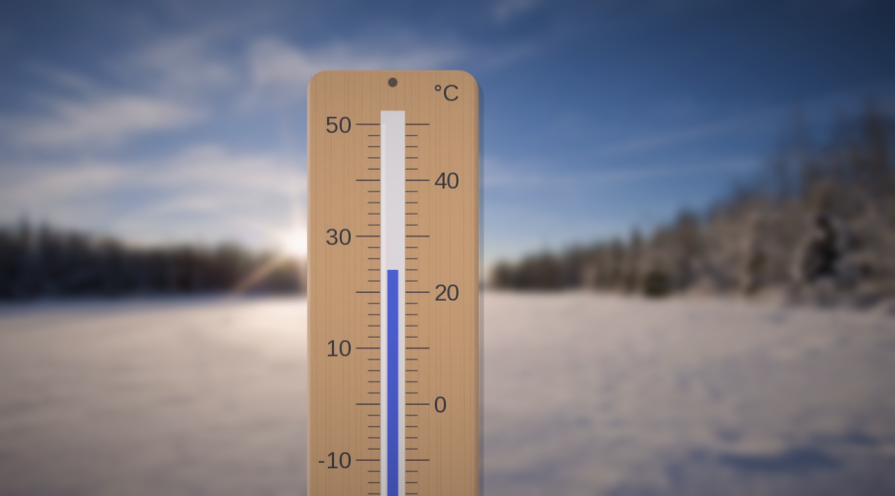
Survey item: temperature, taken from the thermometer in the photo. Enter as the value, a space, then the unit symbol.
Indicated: 24 °C
